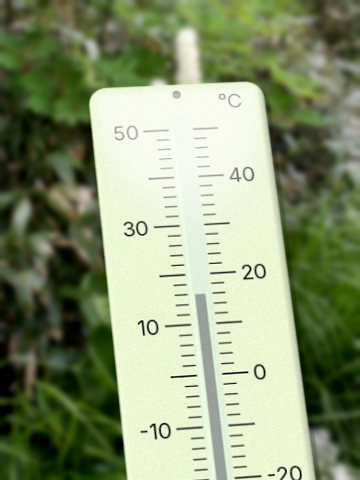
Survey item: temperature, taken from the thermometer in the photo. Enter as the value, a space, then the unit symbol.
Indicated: 16 °C
